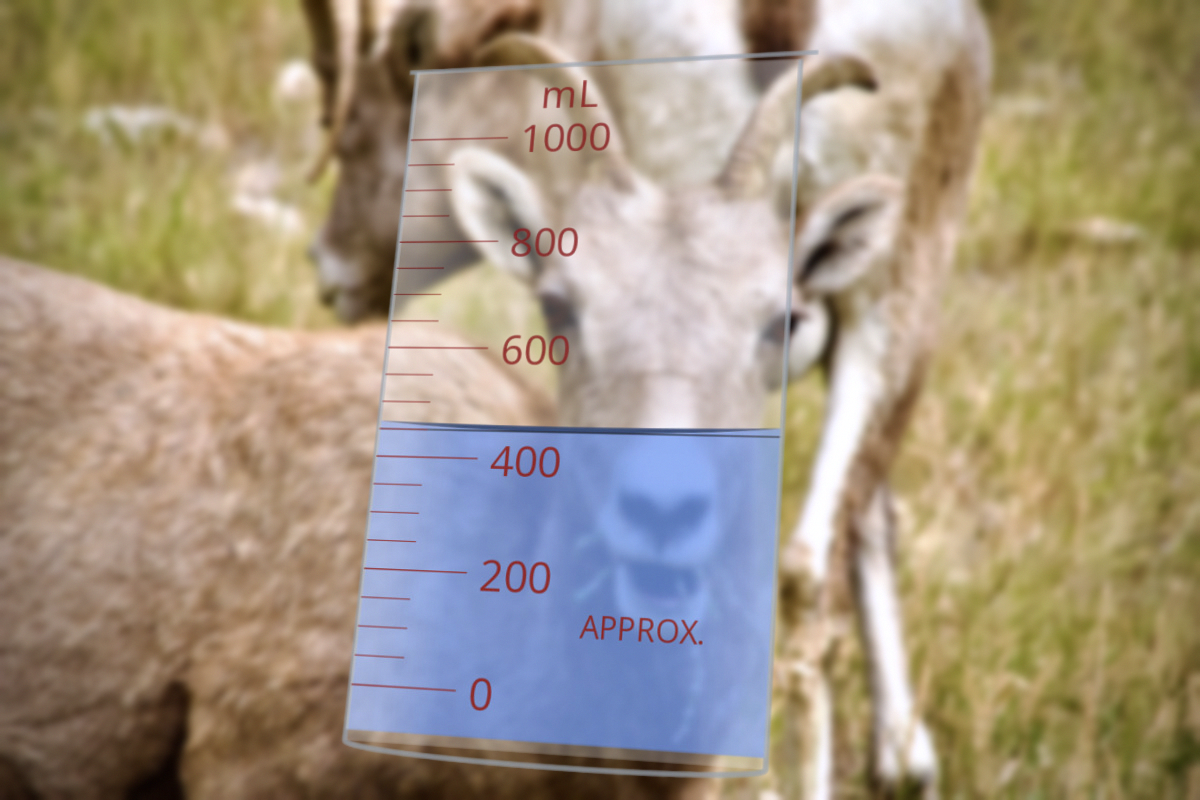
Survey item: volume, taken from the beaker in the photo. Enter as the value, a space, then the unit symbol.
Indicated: 450 mL
